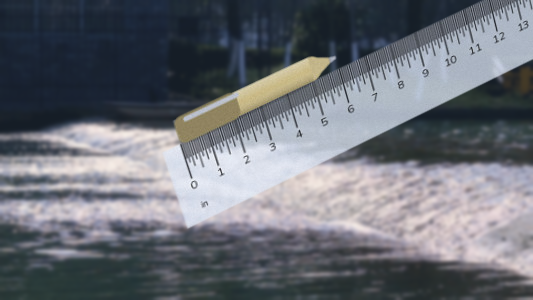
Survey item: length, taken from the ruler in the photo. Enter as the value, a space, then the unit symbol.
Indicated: 6 in
